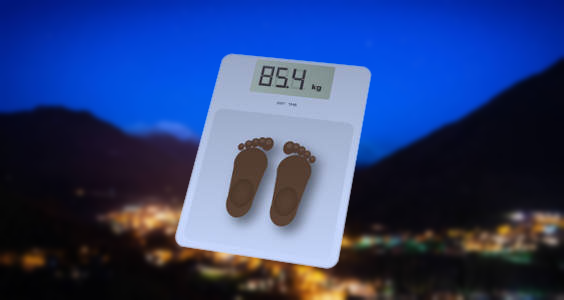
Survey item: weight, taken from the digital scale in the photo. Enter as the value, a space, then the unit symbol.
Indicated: 85.4 kg
